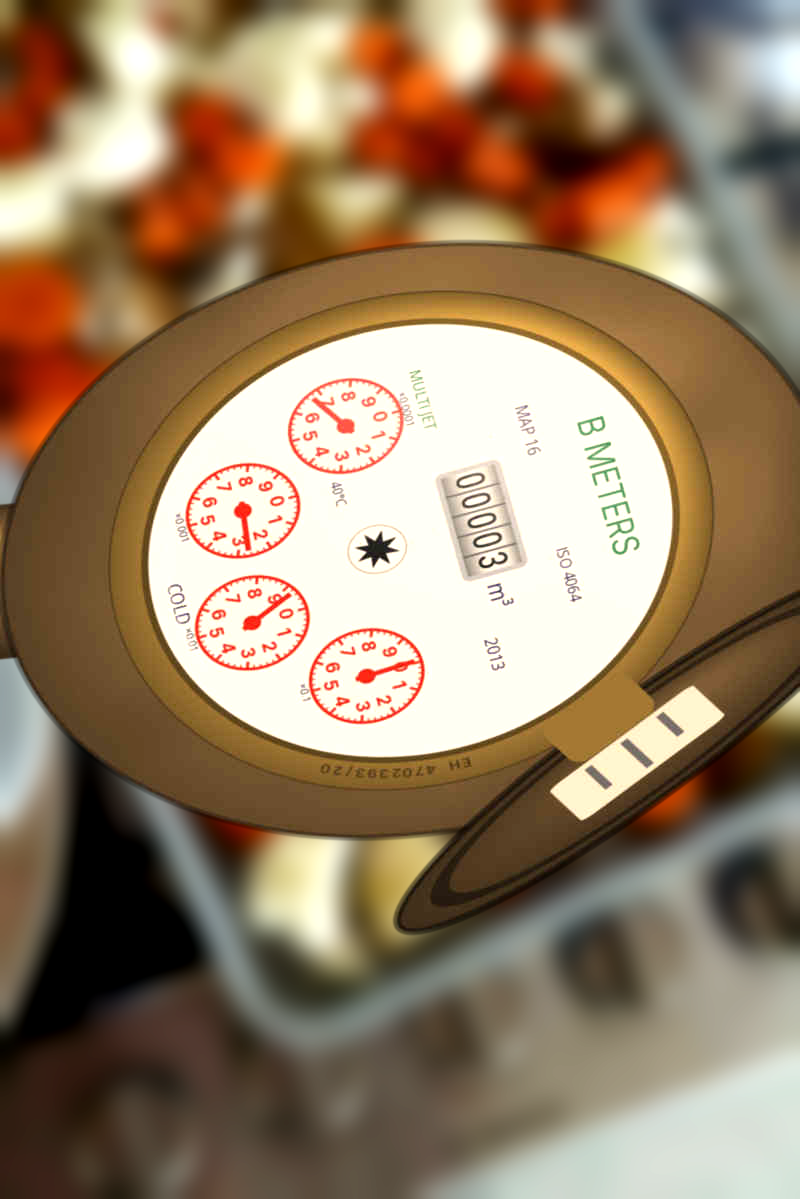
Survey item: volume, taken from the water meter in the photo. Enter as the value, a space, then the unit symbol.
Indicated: 2.9926 m³
